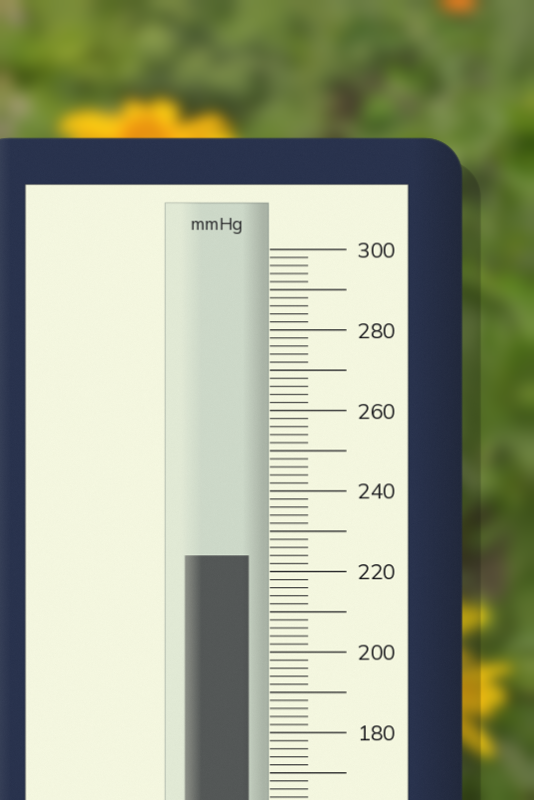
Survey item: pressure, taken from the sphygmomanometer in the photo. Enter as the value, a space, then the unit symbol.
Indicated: 224 mmHg
